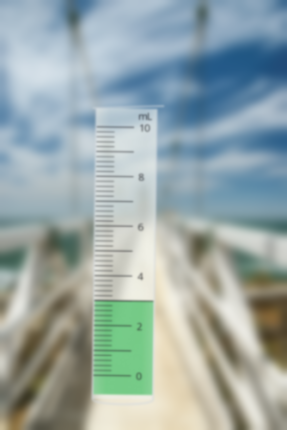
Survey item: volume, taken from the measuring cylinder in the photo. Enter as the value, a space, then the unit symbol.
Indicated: 3 mL
